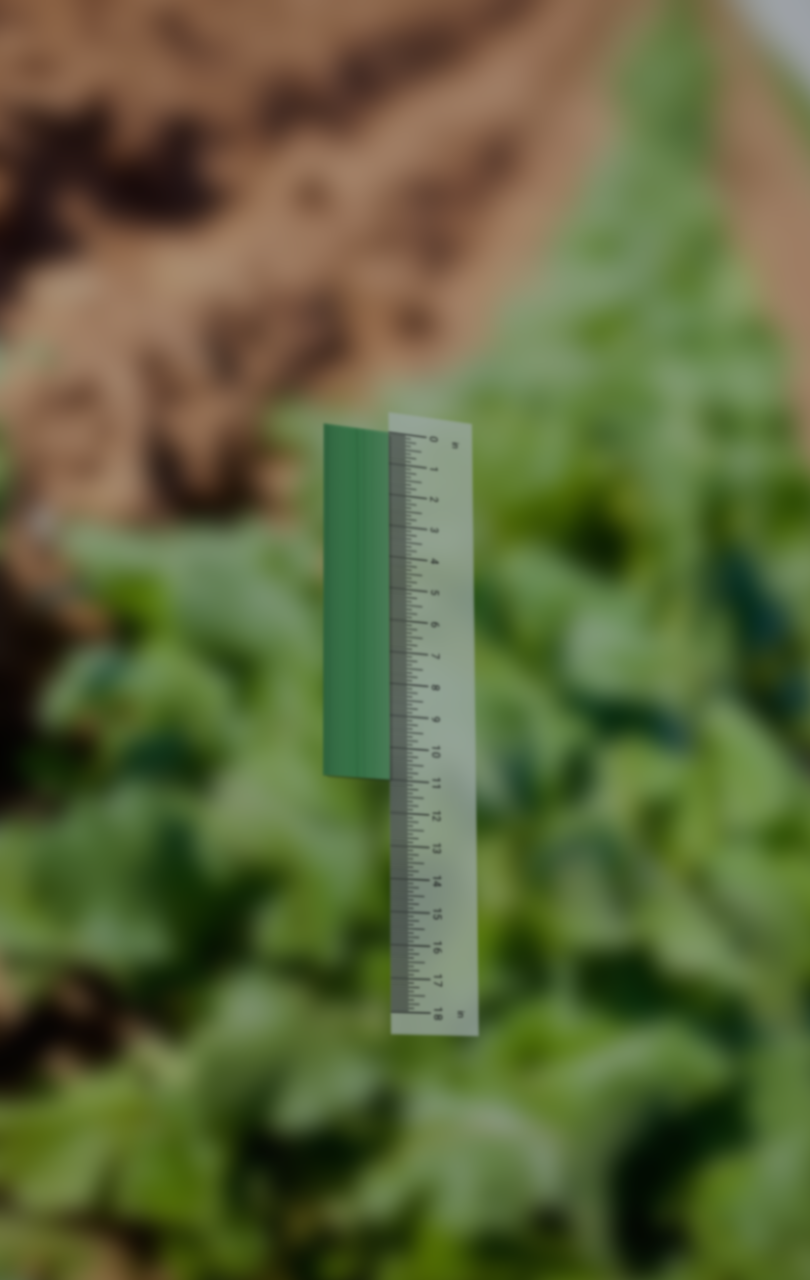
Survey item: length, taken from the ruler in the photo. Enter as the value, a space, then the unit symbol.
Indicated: 11 in
